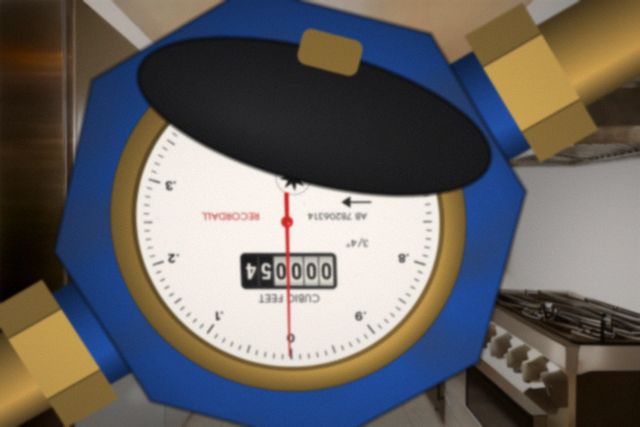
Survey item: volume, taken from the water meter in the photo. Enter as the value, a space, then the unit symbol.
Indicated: 54.00 ft³
